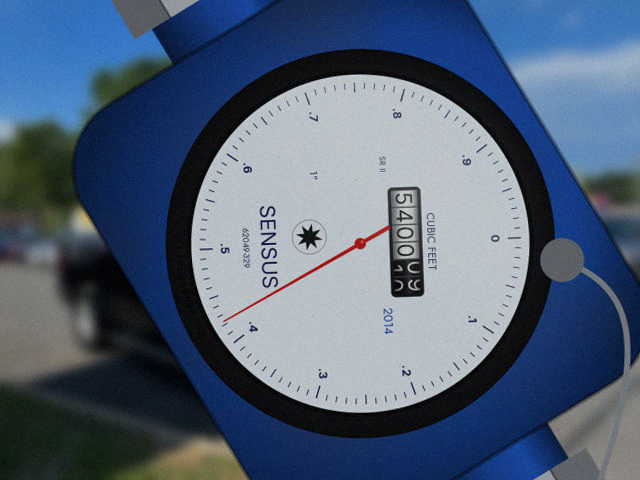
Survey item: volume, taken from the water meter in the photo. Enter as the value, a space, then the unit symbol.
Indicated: 540009.42 ft³
